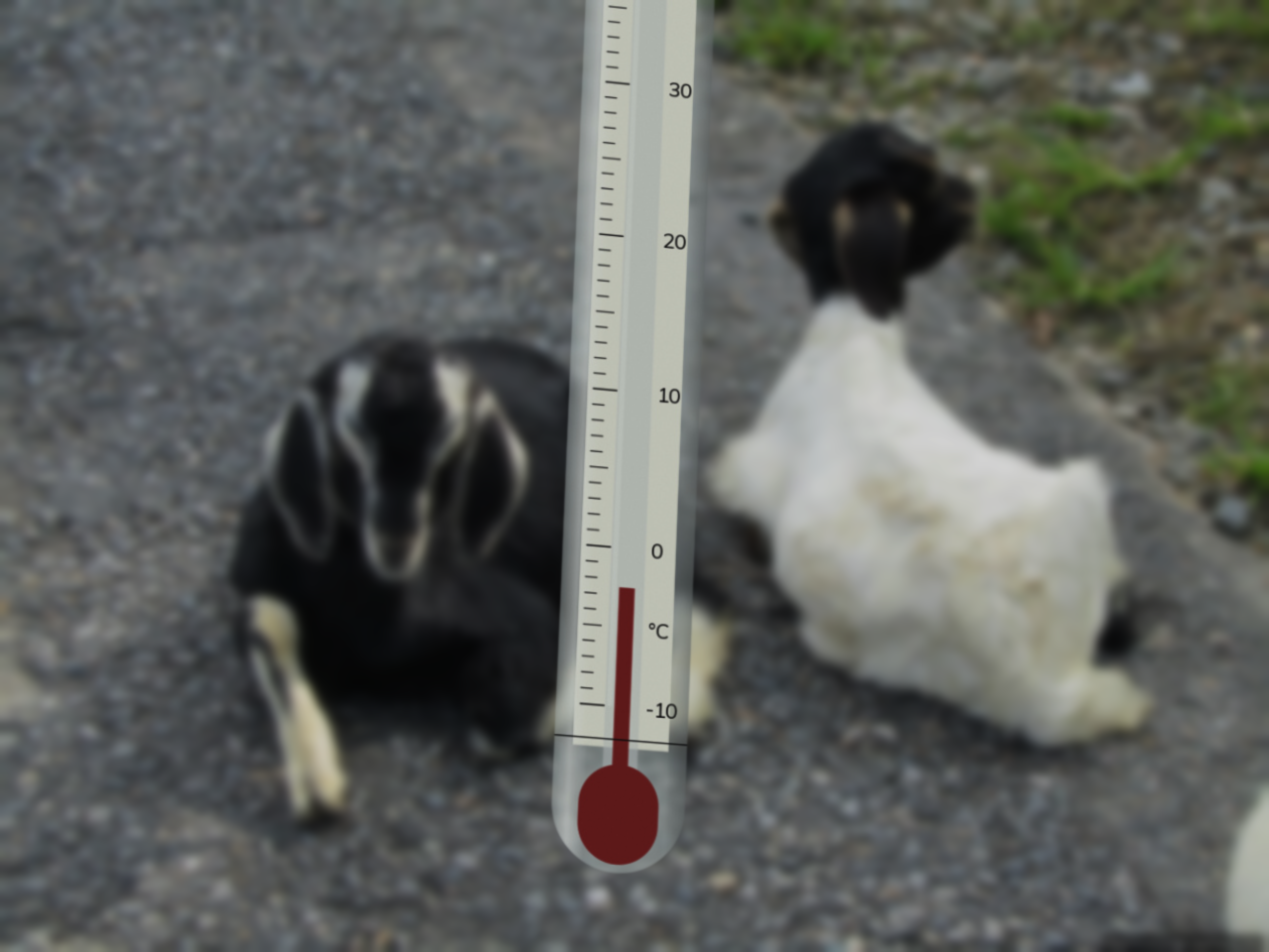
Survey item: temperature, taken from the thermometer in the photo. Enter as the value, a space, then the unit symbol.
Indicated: -2.5 °C
